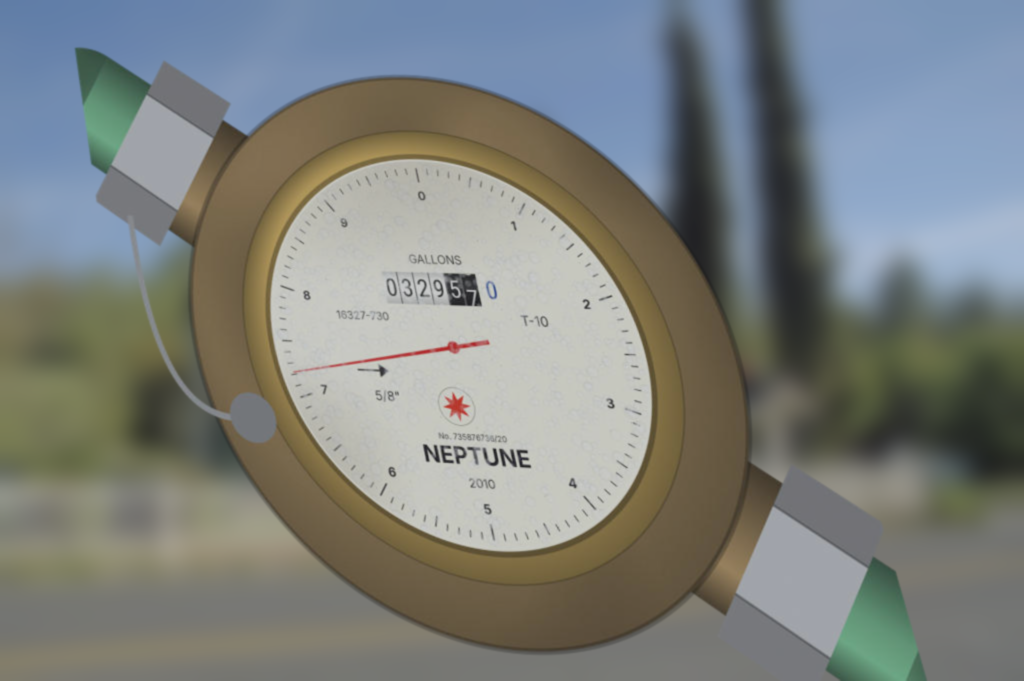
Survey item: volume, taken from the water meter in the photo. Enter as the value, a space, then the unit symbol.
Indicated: 329567.2 gal
